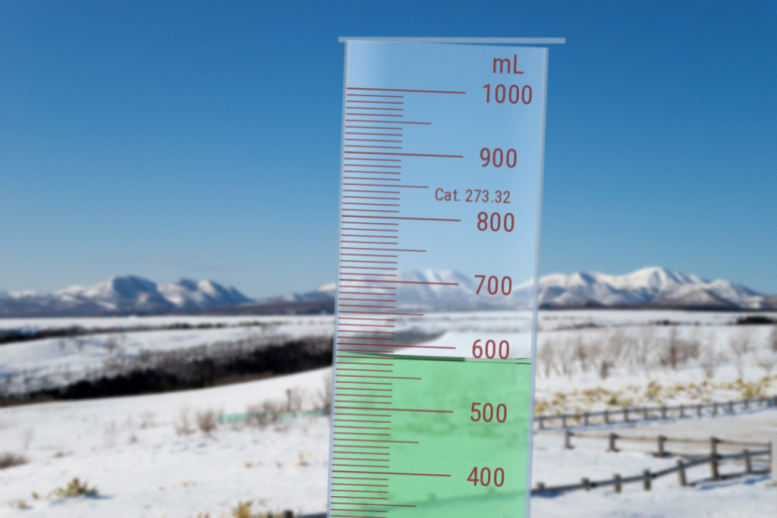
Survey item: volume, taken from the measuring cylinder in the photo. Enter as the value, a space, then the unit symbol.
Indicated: 580 mL
